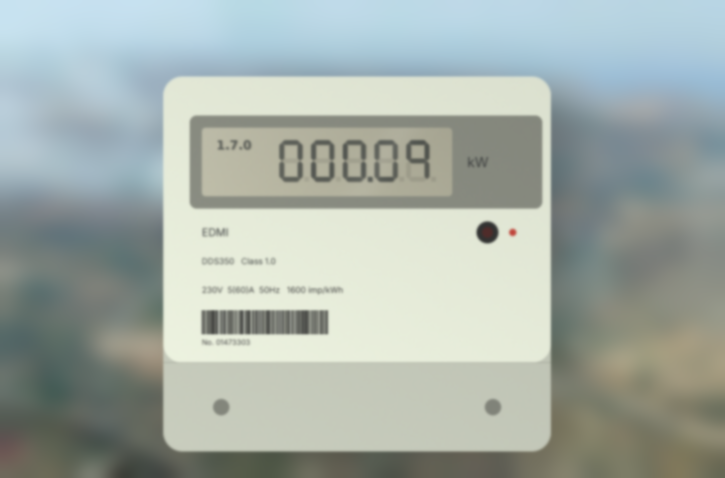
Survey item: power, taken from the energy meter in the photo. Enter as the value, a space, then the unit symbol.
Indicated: 0.09 kW
